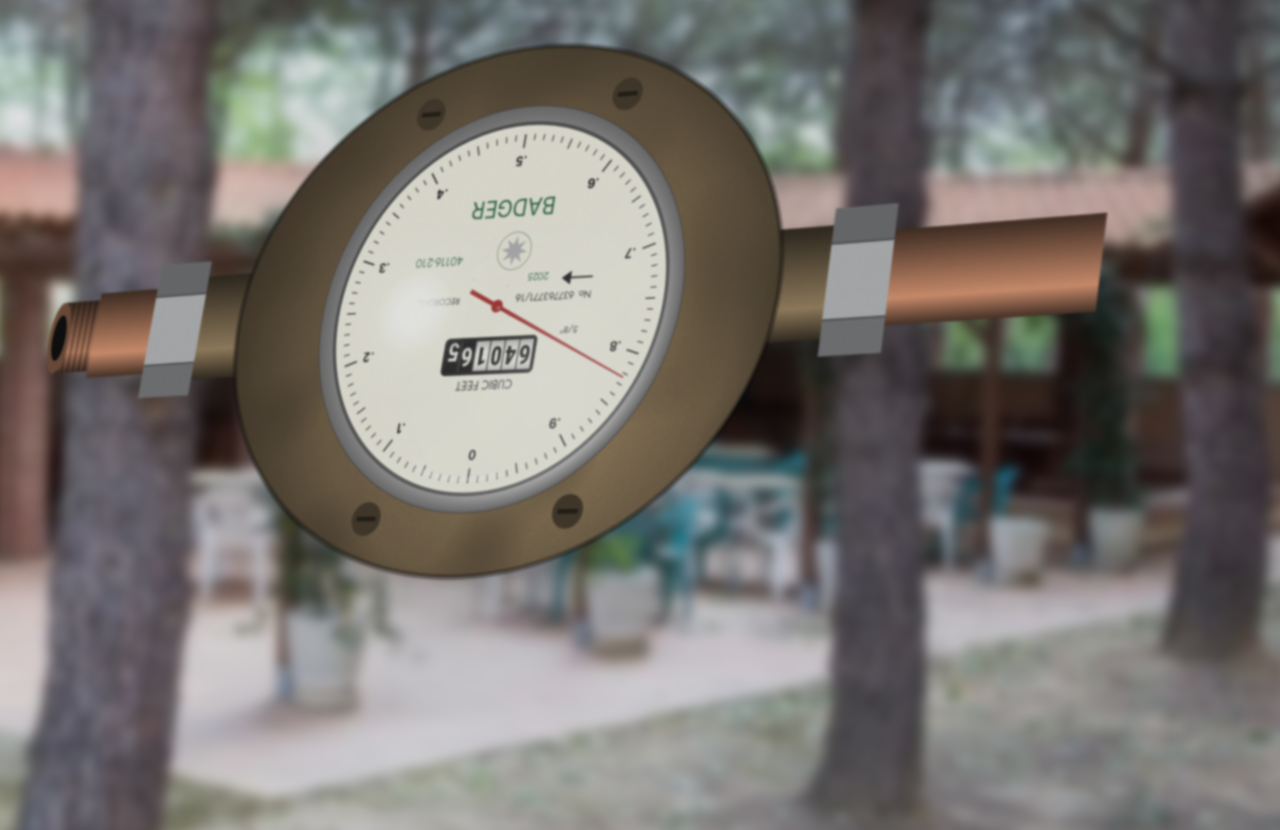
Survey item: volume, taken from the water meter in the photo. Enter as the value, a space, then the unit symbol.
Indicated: 640164.82 ft³
